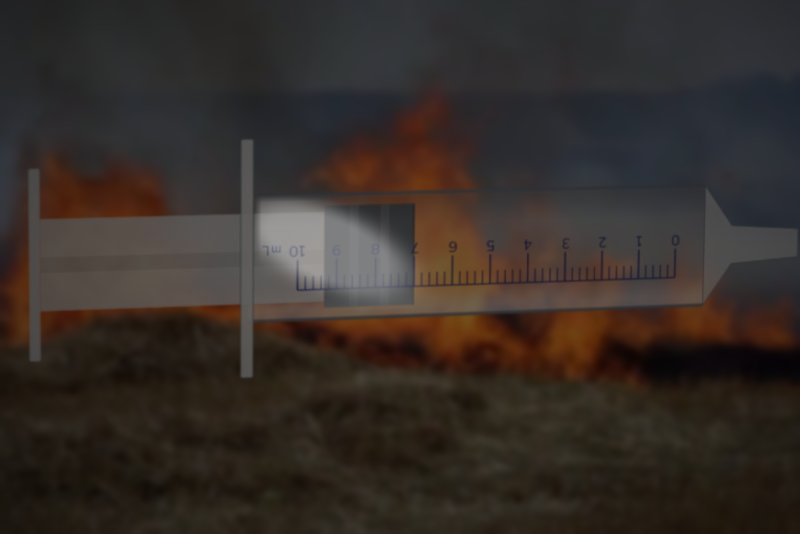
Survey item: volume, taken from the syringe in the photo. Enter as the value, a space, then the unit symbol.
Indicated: 7 mL
